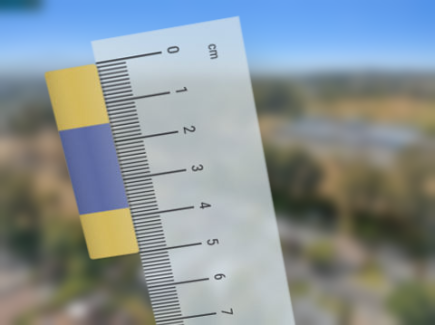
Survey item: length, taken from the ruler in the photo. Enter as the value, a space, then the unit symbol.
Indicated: 5 cm
